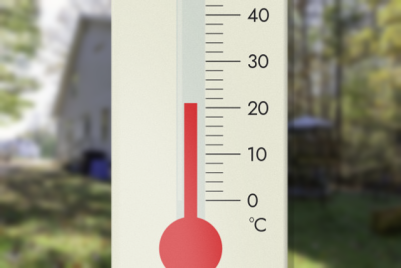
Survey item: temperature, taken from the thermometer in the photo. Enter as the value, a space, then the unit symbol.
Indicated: 21 °C
